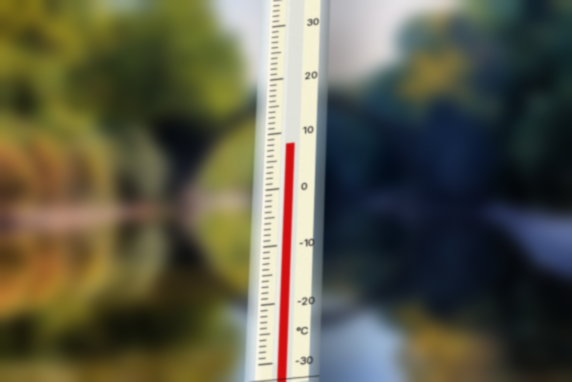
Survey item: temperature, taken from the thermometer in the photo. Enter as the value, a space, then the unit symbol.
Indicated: 8 °C
